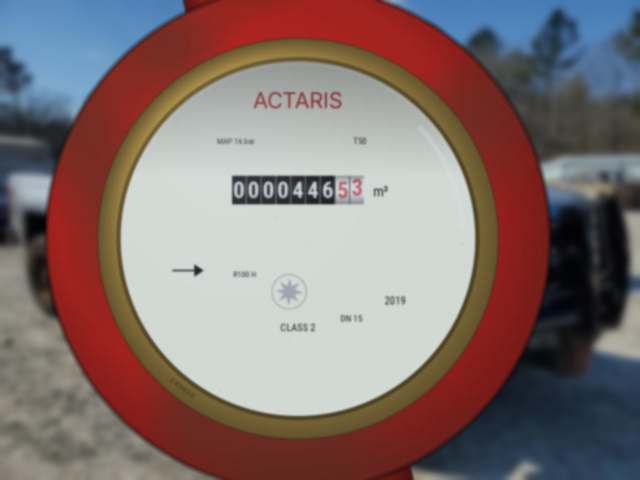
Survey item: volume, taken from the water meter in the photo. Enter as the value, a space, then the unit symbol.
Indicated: 446.53 m³
